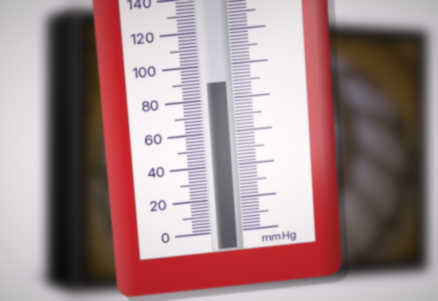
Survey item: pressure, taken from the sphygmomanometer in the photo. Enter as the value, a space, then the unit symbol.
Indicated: 90 mmHg
